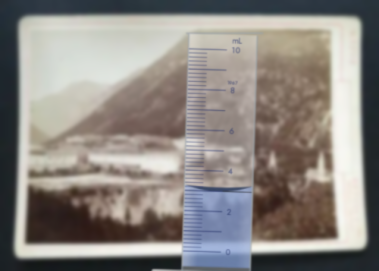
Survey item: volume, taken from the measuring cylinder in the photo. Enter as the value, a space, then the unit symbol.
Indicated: 3 mL
